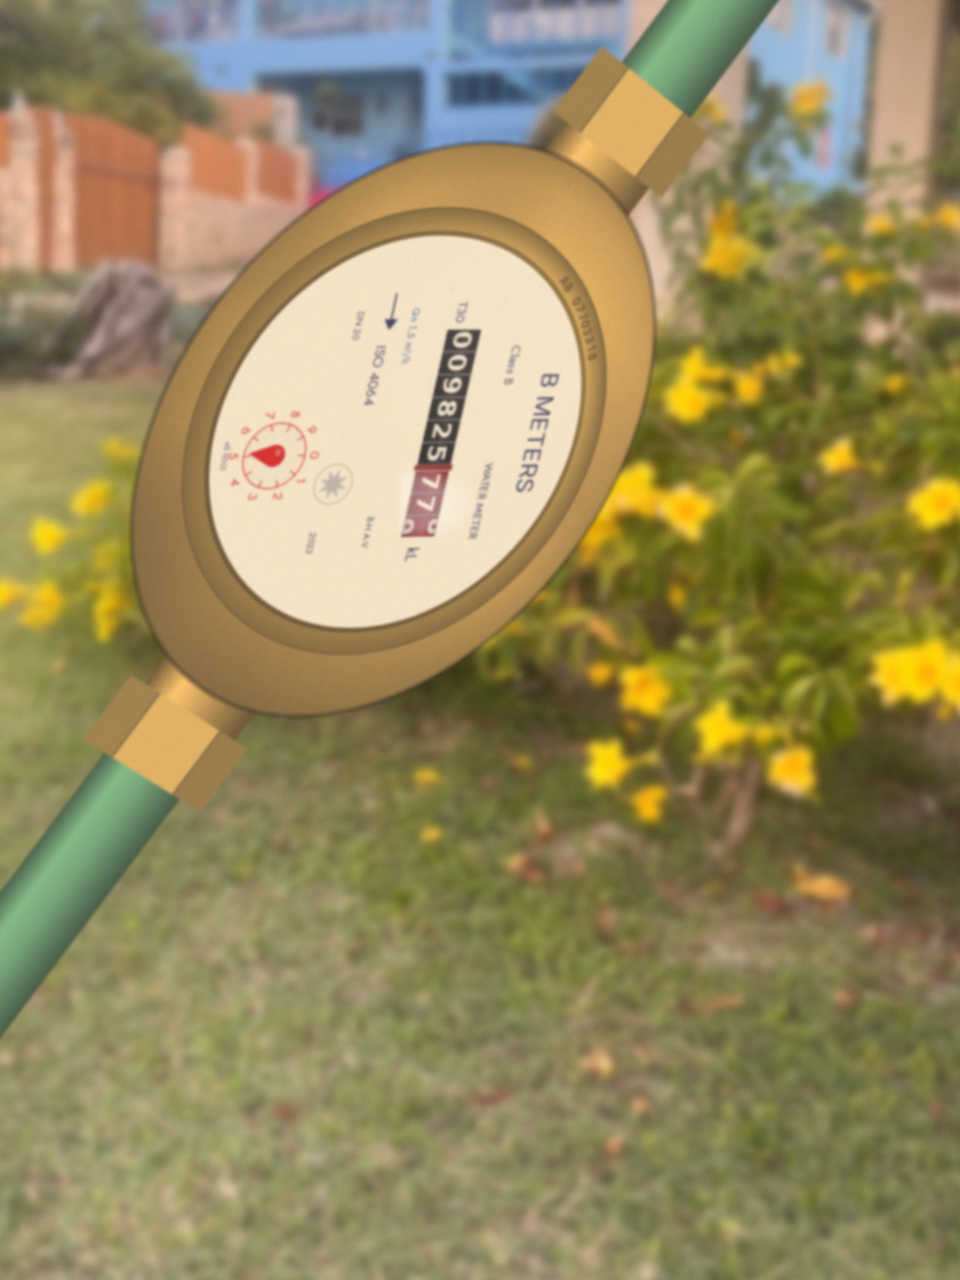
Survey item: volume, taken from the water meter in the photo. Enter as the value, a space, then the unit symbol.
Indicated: 9825.7785 kL
